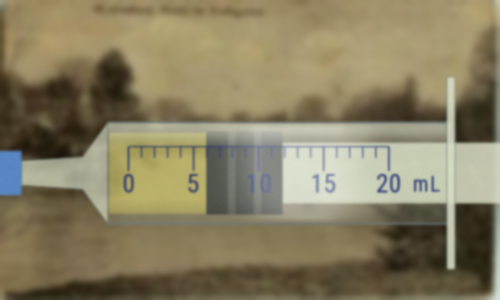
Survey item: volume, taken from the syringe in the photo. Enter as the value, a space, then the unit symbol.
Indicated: 6 mL
